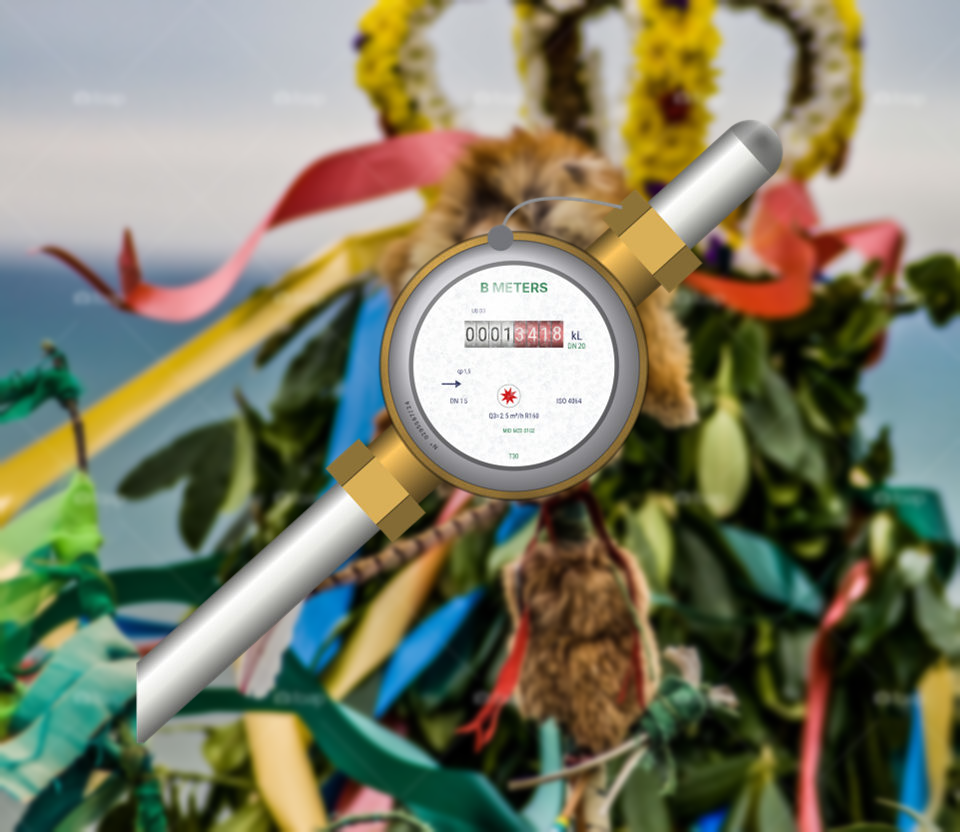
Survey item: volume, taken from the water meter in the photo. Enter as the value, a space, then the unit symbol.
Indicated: 1.3418 kL
